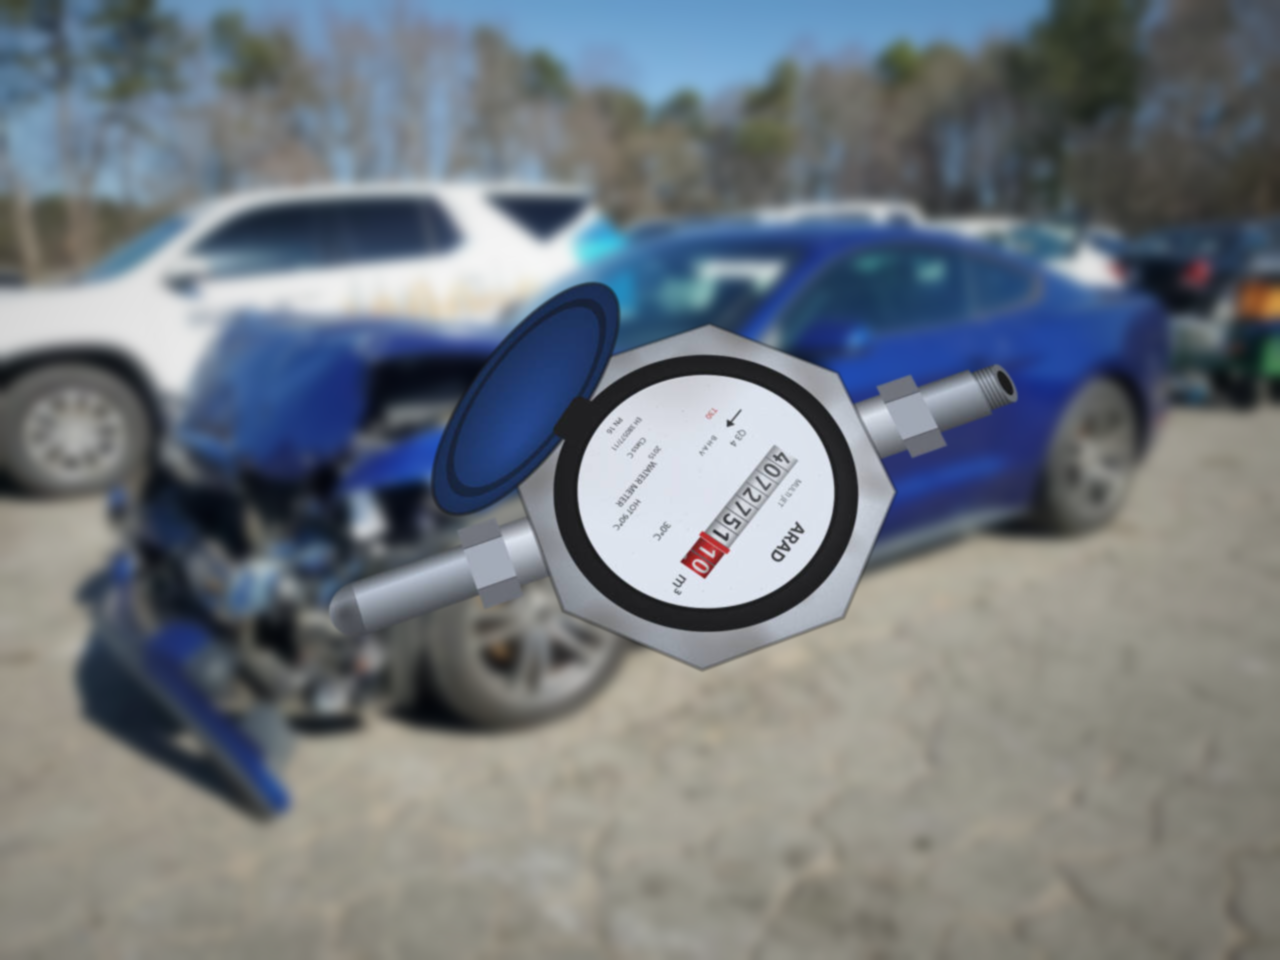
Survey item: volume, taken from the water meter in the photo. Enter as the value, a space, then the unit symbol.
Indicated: 4072751.10 m³
